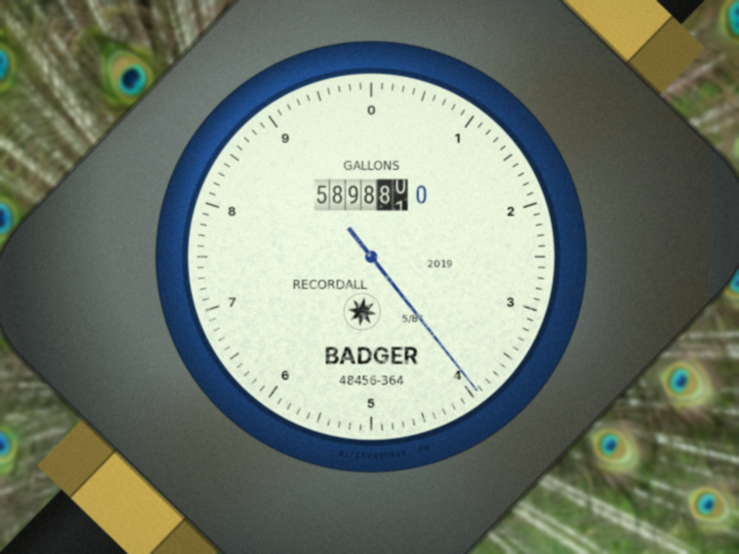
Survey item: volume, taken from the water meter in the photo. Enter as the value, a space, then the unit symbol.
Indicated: 5898803.9 gal
